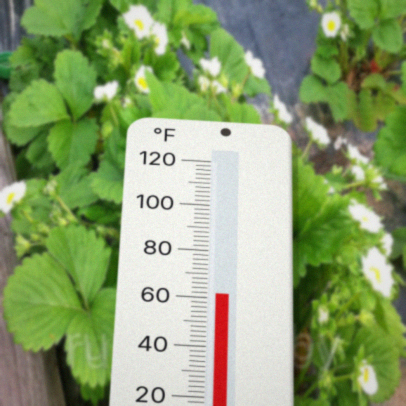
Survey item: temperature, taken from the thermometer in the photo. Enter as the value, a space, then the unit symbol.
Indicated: 62 °F
